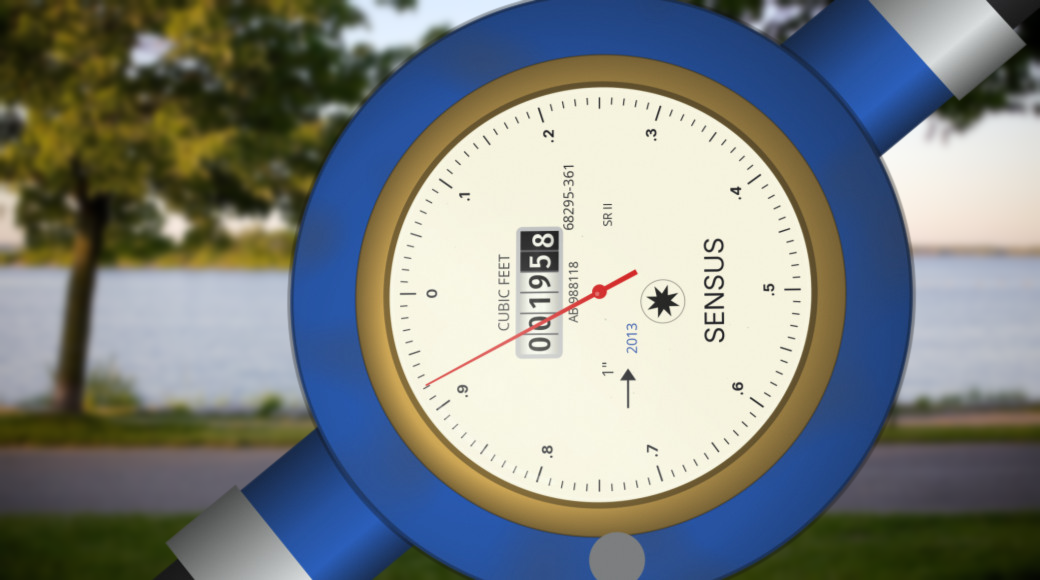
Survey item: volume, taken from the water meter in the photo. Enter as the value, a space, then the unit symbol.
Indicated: 1957.92 ft³
